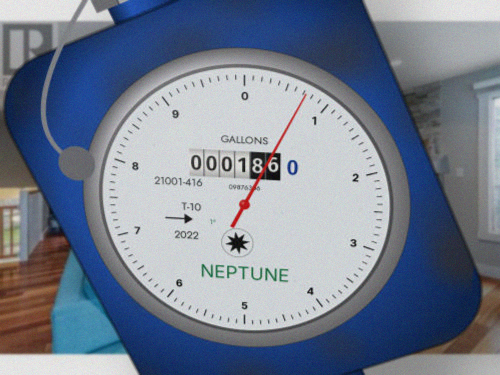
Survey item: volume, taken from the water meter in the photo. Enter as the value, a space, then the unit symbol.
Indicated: 1860.7 gal
